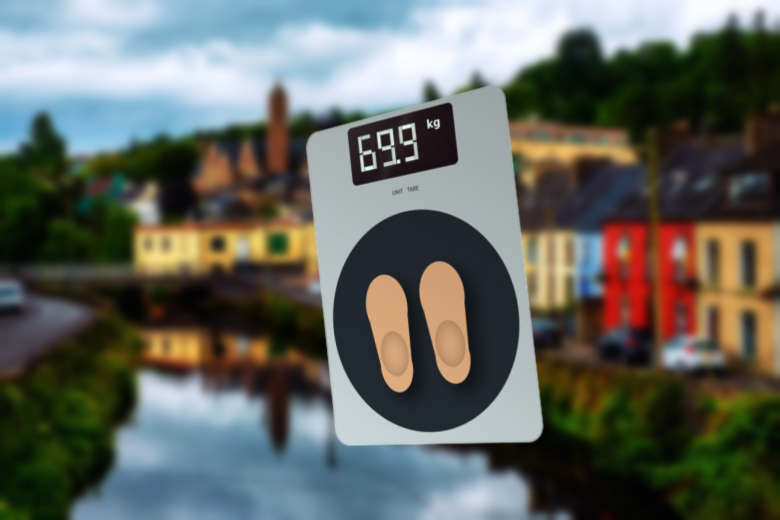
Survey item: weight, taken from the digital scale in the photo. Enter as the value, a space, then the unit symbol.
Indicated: 69.9 kg
